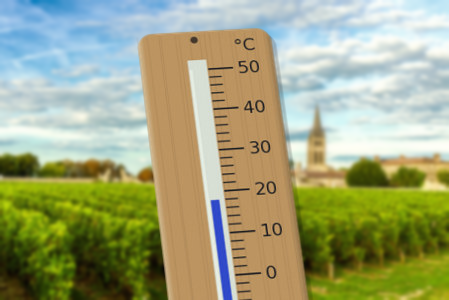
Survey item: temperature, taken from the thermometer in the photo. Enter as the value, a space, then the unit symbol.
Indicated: 18 °C
